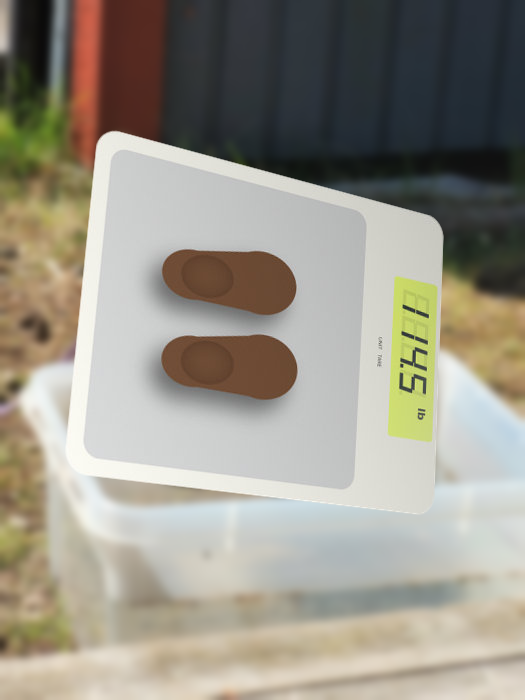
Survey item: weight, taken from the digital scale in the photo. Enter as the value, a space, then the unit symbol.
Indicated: 114.5 lb
